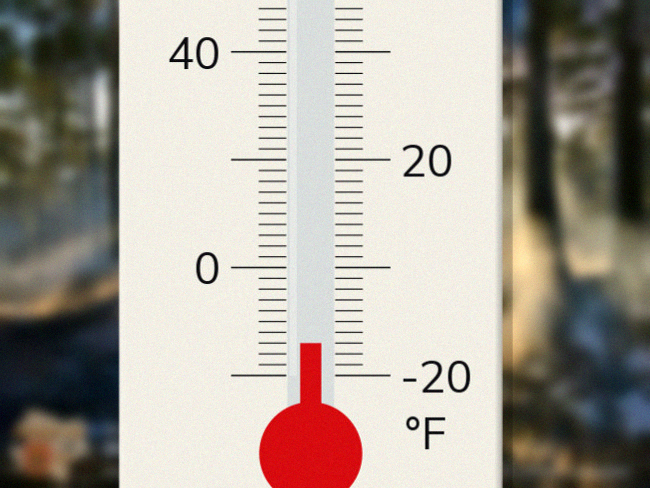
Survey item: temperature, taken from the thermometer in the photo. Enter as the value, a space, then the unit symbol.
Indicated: -14 °F
